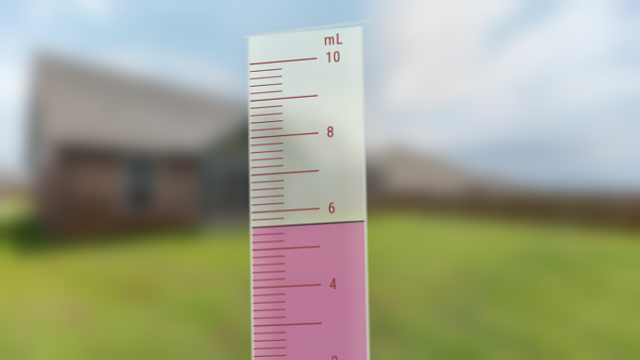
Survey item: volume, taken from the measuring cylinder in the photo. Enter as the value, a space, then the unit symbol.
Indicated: 5.6 mL
